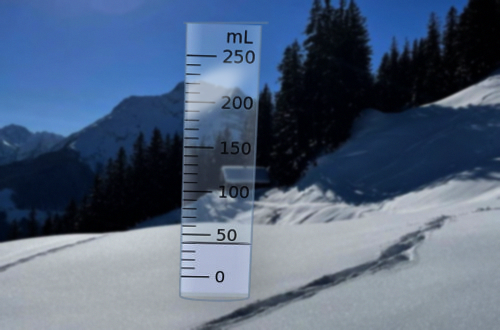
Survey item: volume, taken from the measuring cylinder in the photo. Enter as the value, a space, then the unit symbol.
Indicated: 40 mL
